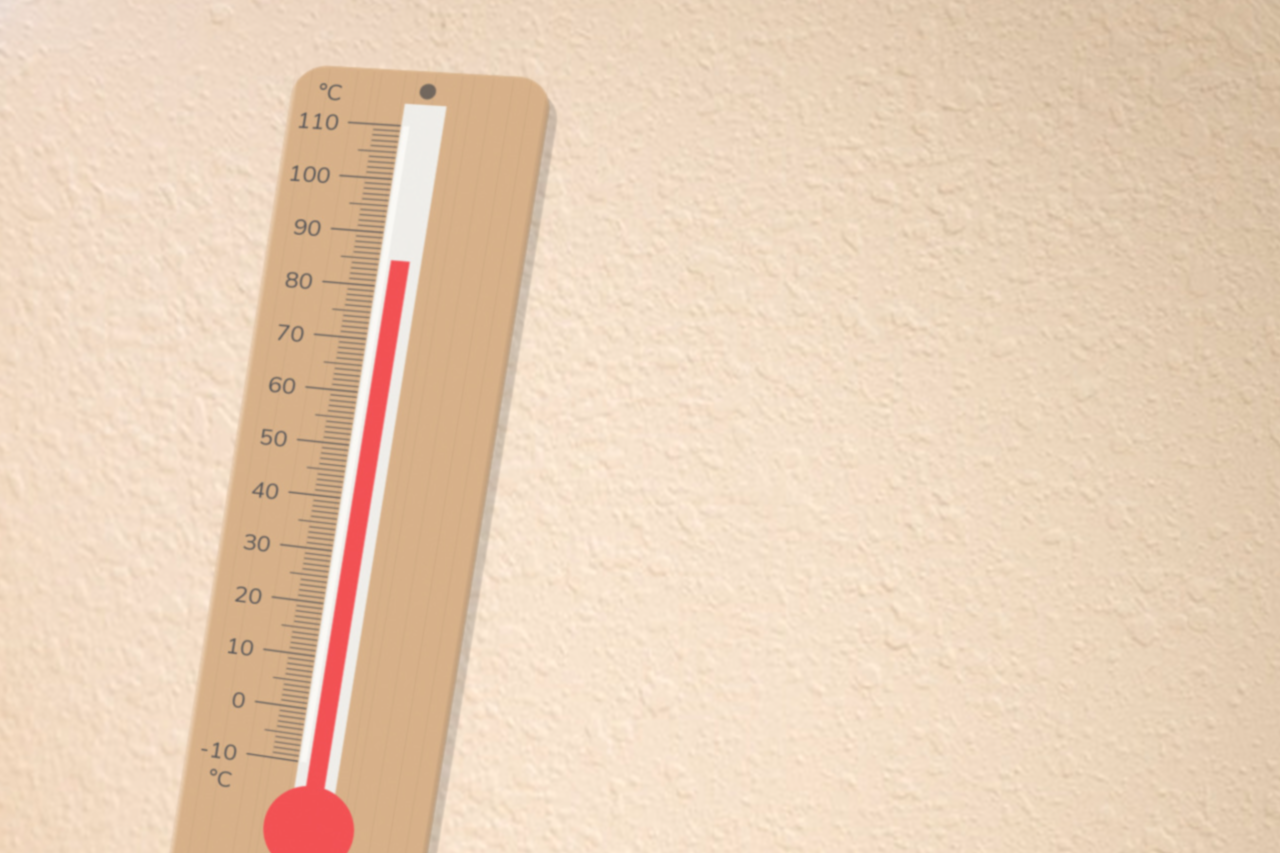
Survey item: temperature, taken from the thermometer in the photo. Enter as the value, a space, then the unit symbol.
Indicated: 85 °C
